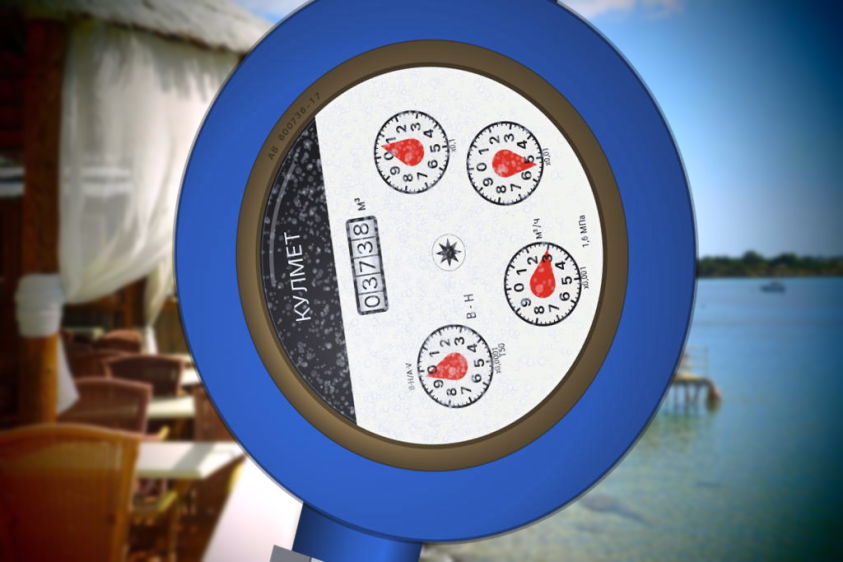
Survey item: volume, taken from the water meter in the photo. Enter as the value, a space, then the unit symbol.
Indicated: 3738.0529 m³
